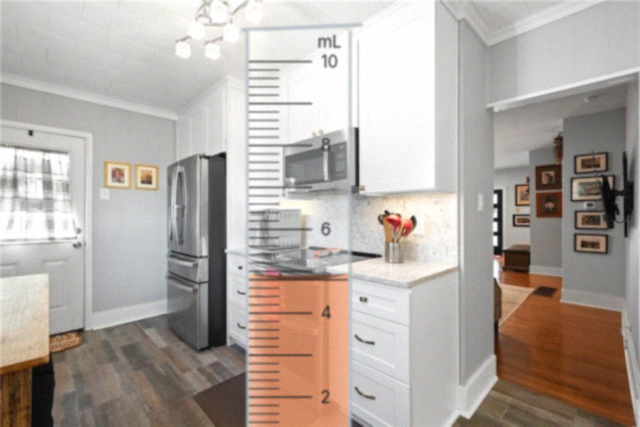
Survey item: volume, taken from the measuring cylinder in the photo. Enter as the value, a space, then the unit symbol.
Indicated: 4.8 mL
